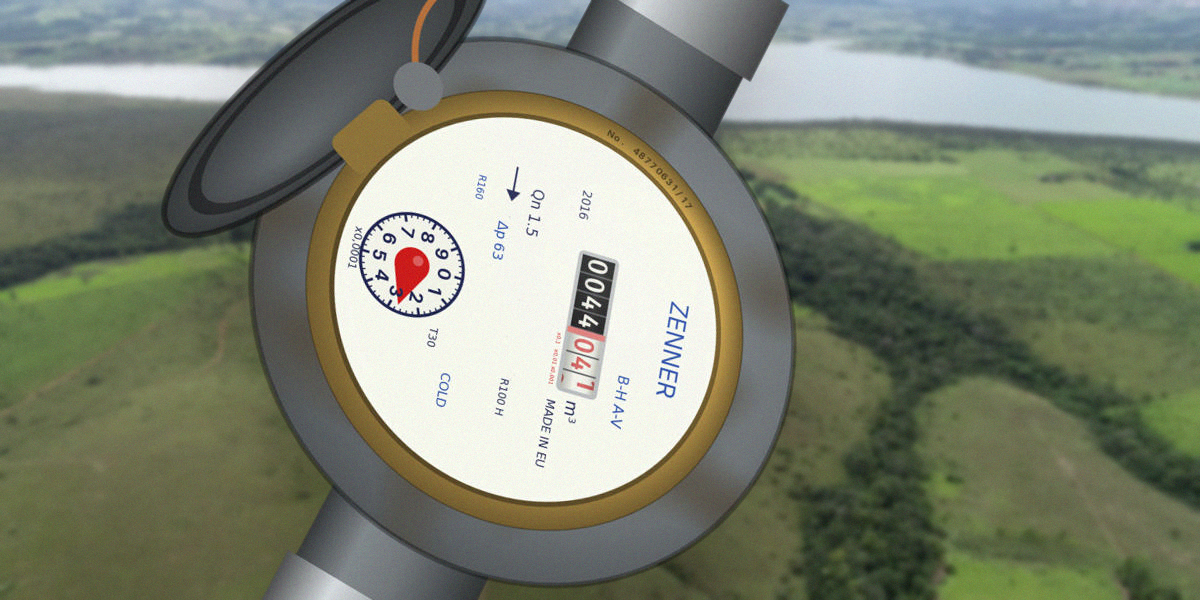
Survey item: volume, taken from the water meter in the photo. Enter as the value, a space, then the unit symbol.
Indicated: 44.0412 m³
